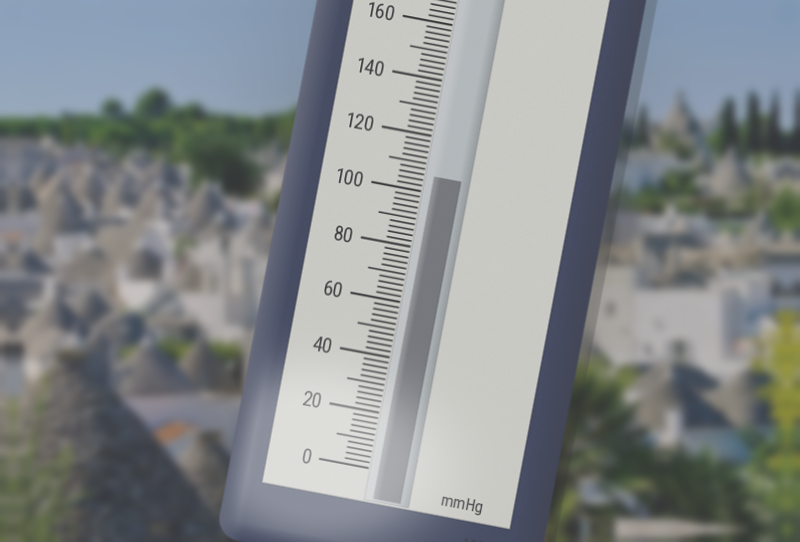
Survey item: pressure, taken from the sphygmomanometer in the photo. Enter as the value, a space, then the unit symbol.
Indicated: 106 mmHg
